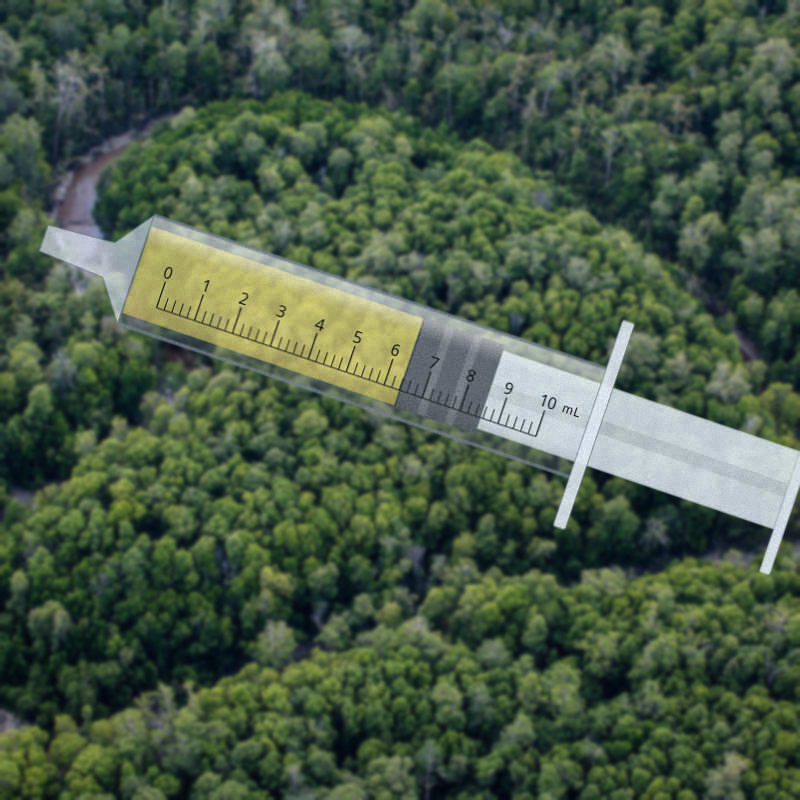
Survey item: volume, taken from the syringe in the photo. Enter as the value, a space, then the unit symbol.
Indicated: 6.4 mL
